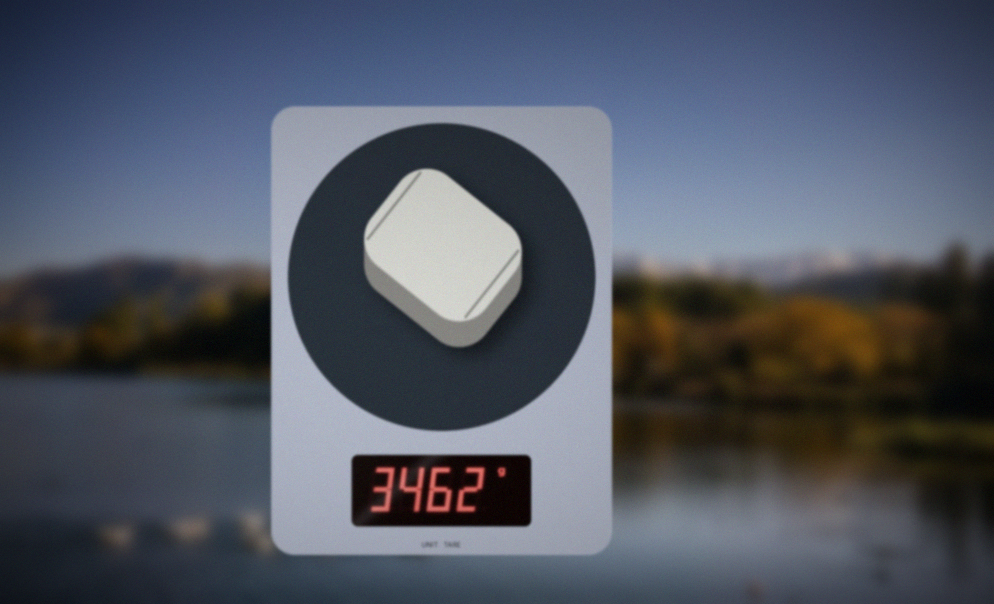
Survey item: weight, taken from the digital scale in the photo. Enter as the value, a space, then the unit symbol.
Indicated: 3462 g
